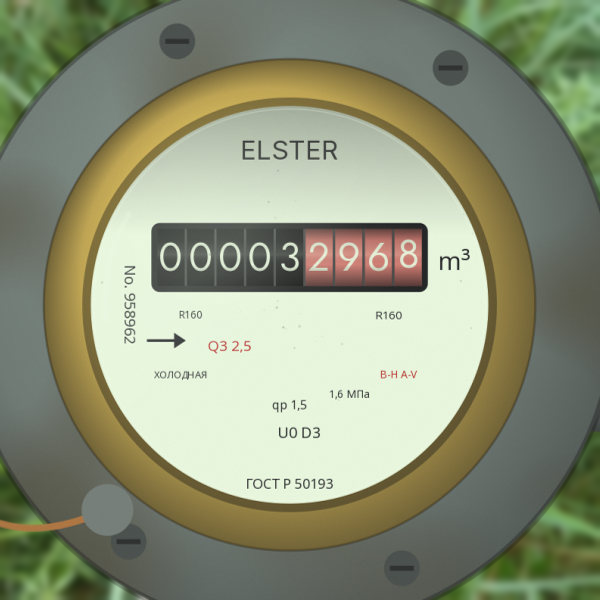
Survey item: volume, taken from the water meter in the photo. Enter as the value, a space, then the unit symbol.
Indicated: 3.2968 m³
